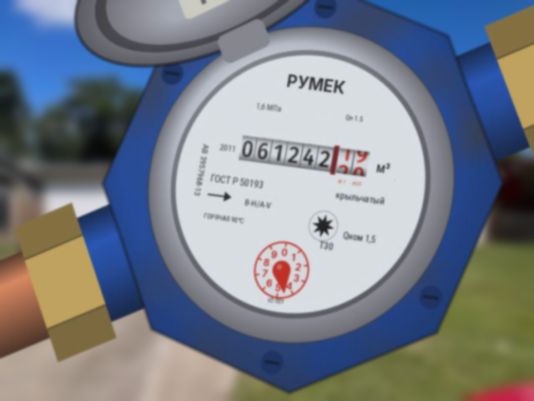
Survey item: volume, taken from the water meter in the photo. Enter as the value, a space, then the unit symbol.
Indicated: 61242.194 m³
